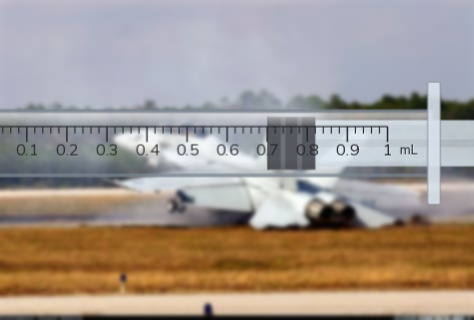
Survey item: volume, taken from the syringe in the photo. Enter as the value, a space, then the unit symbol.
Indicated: 0.7 mL
